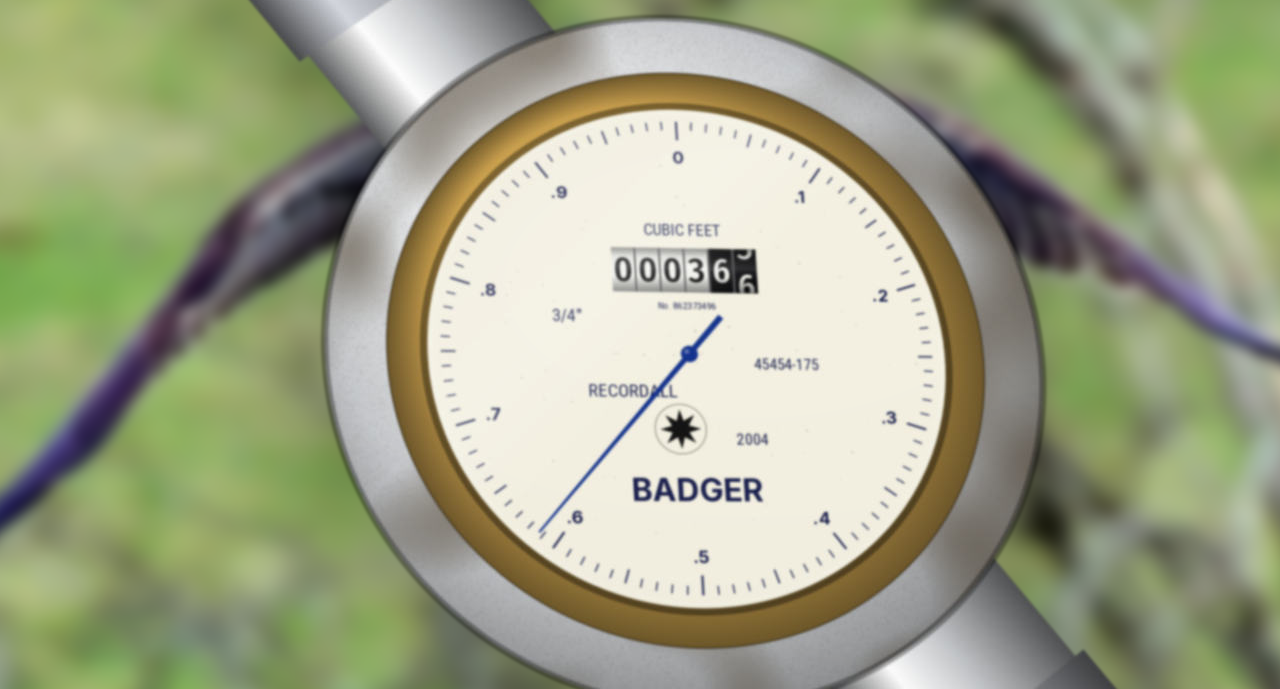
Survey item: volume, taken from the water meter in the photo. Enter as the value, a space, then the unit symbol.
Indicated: 365.61 ft³
